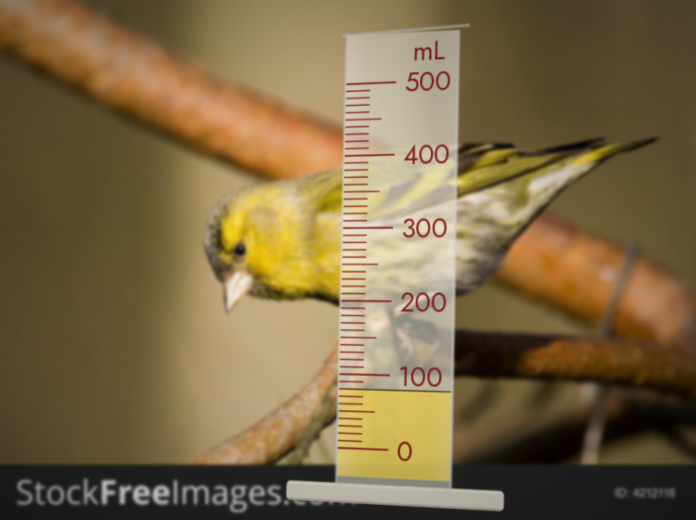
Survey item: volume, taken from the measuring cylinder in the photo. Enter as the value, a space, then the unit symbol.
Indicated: 80 mL
